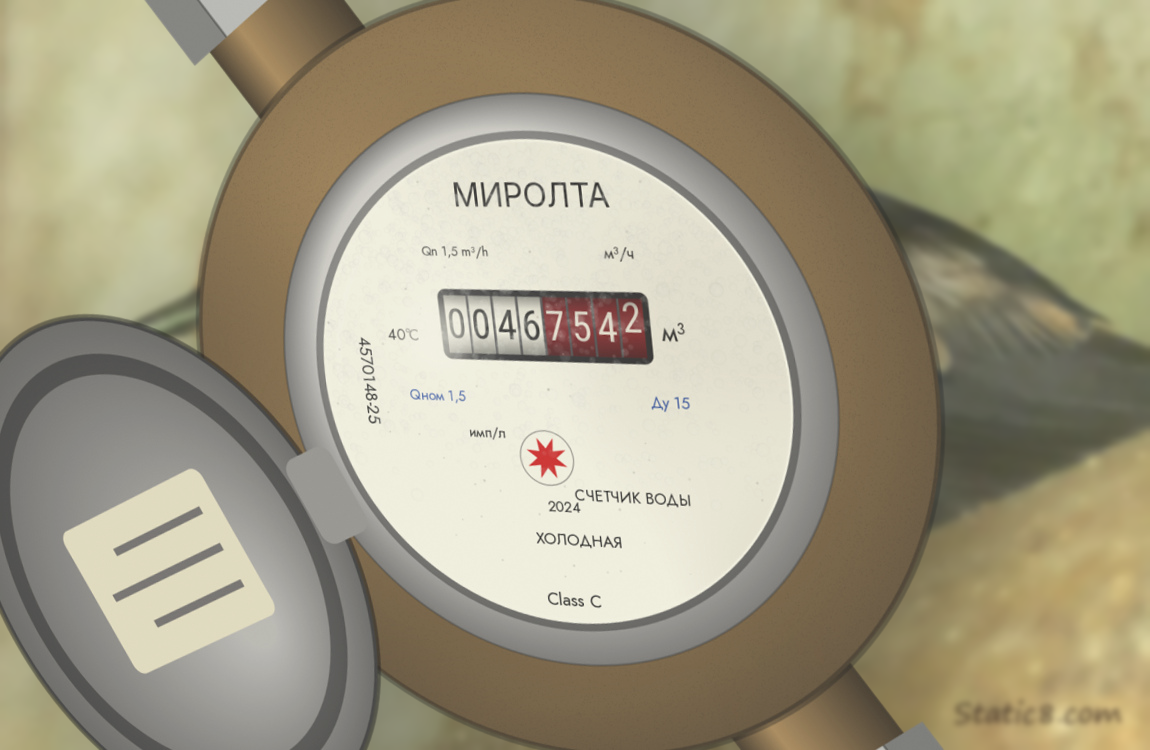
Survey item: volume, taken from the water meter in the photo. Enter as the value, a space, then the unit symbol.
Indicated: 46.7542 m³
